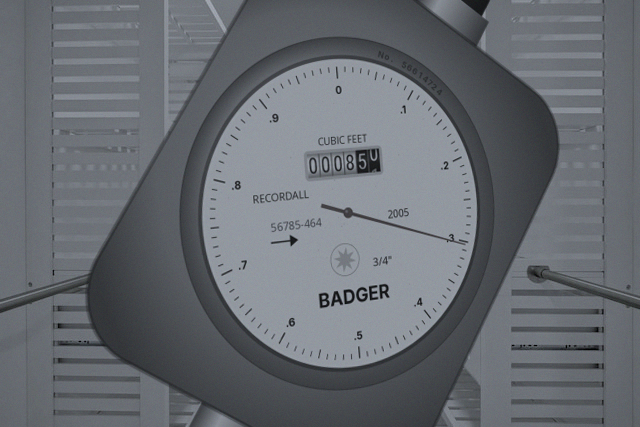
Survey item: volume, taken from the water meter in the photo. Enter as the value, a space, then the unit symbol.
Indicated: 850.30 ft³
